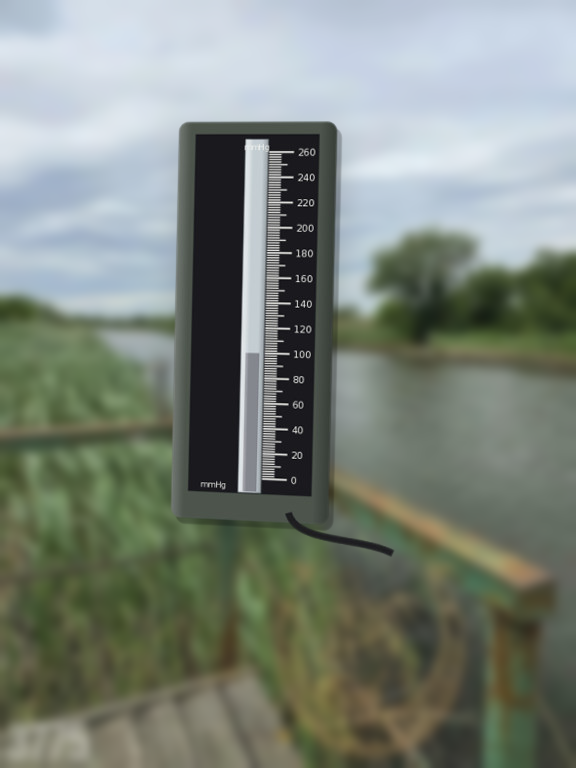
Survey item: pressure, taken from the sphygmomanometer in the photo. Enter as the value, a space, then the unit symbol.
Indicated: 100 mmHg
